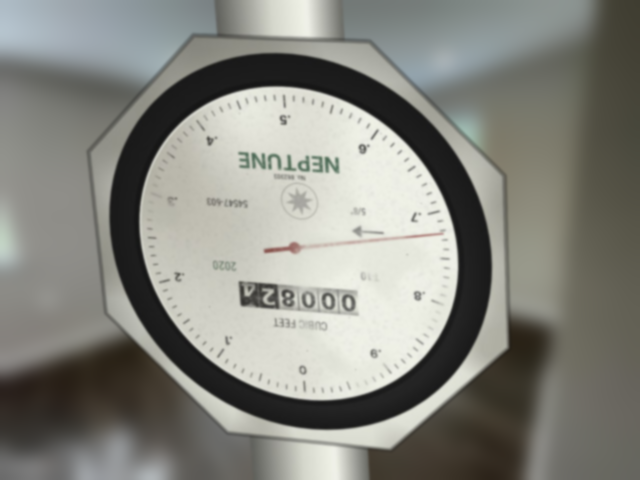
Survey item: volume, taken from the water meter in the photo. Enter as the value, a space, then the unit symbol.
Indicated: 823.72 ft³
